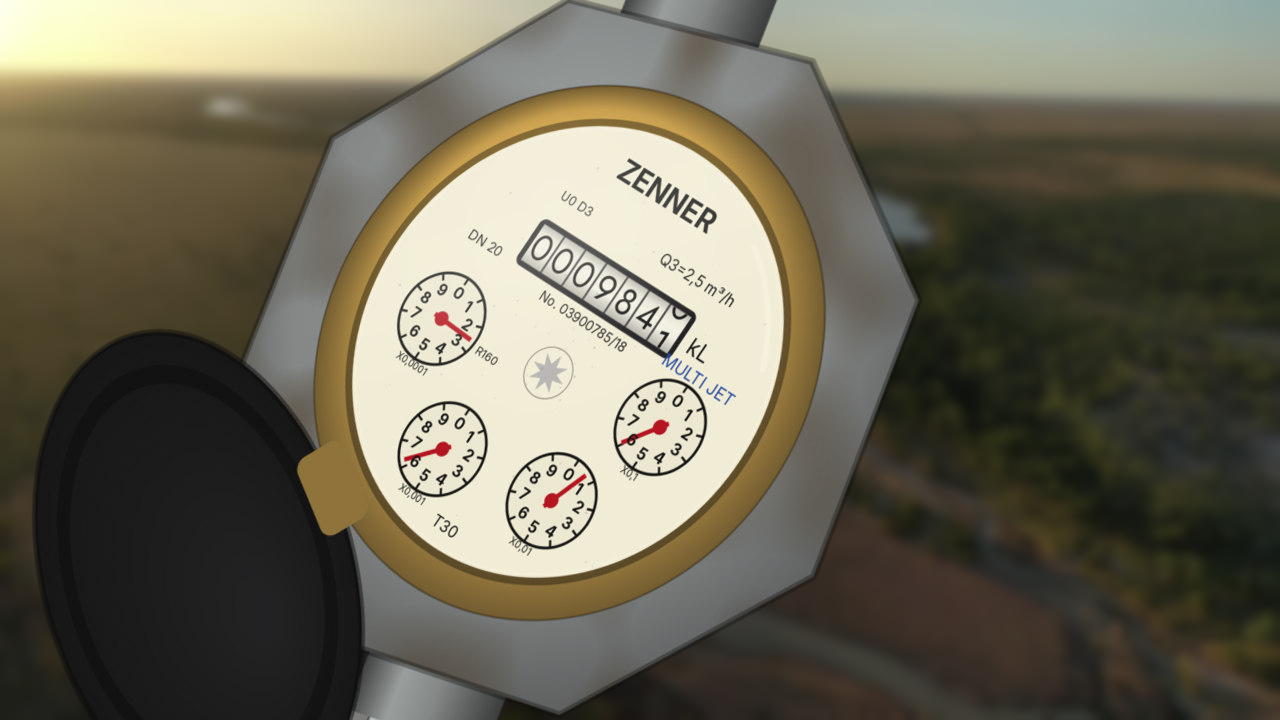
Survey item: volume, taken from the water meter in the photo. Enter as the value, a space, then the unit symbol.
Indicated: 9840.6062 kL
